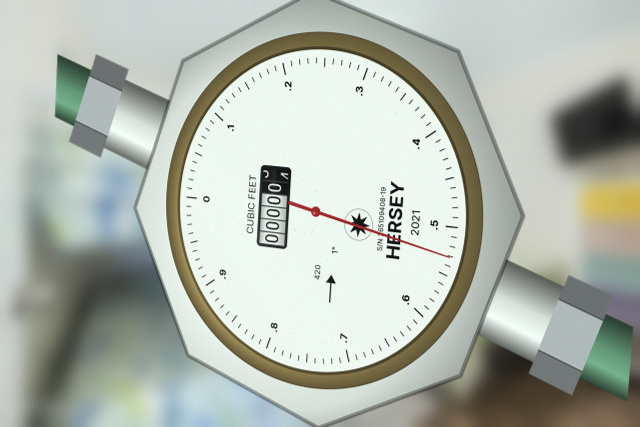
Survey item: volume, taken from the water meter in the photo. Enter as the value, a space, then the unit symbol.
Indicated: 3.53 ft³
